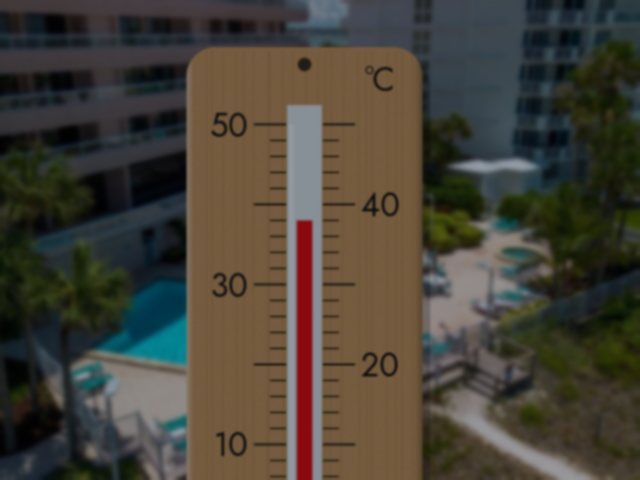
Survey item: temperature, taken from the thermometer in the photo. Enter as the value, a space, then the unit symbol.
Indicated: 38 °C
